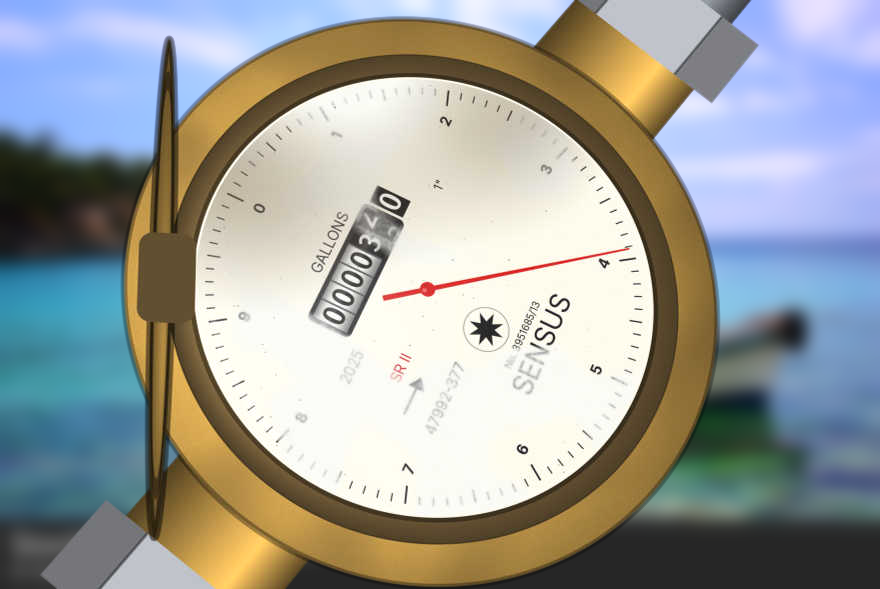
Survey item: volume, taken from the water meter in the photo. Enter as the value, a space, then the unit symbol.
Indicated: 323.9 gal
